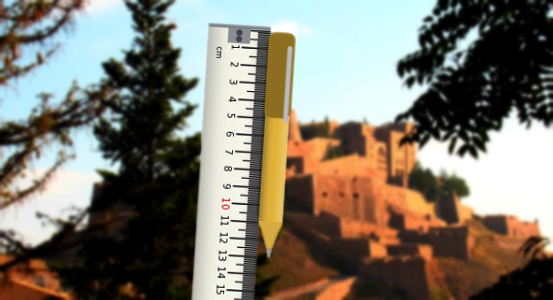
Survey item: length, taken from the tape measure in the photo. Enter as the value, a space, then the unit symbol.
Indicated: 13 cm
